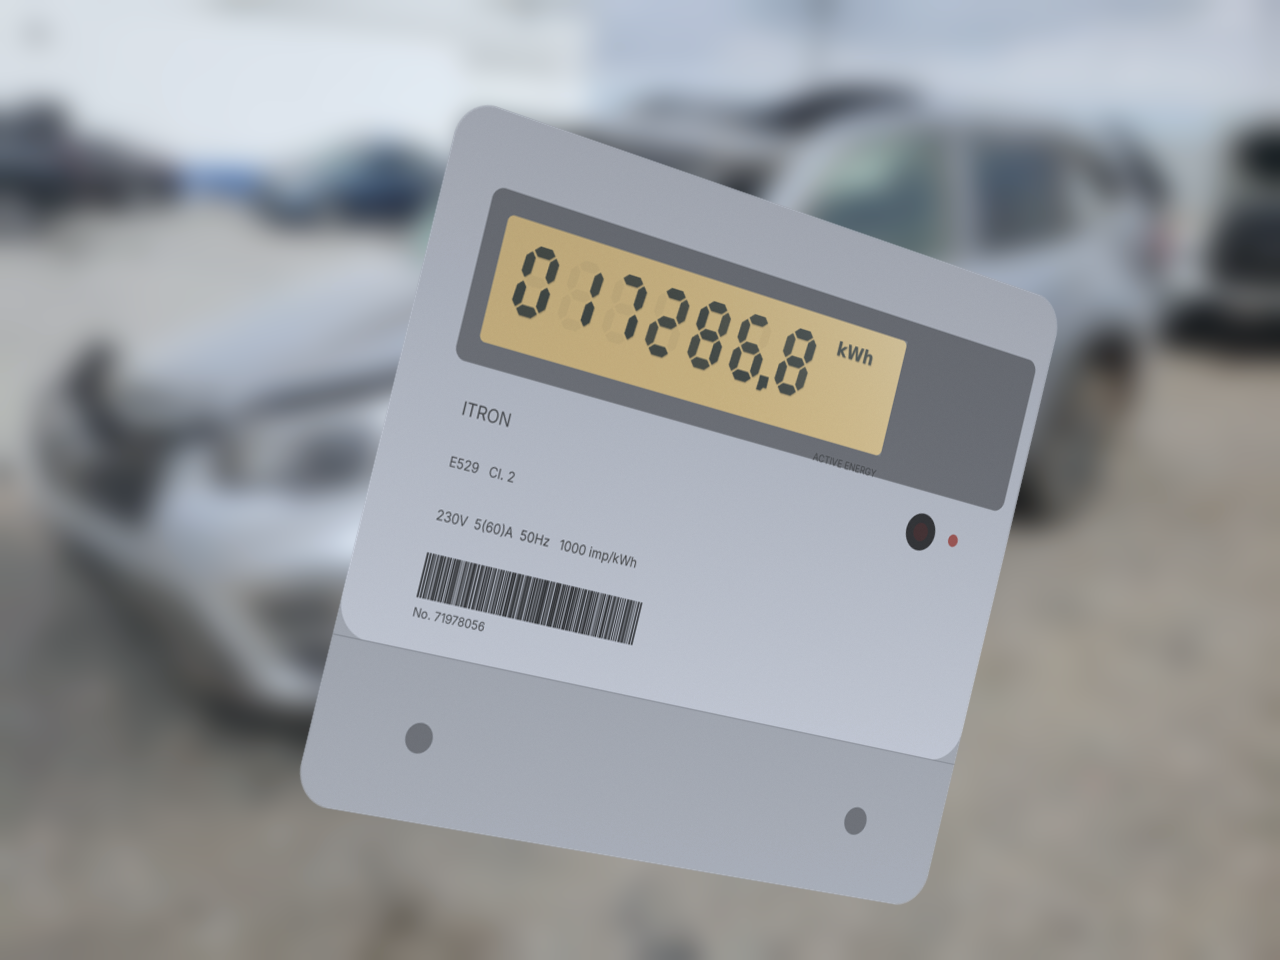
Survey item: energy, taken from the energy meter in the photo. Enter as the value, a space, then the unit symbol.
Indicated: 17286.8 kWh
